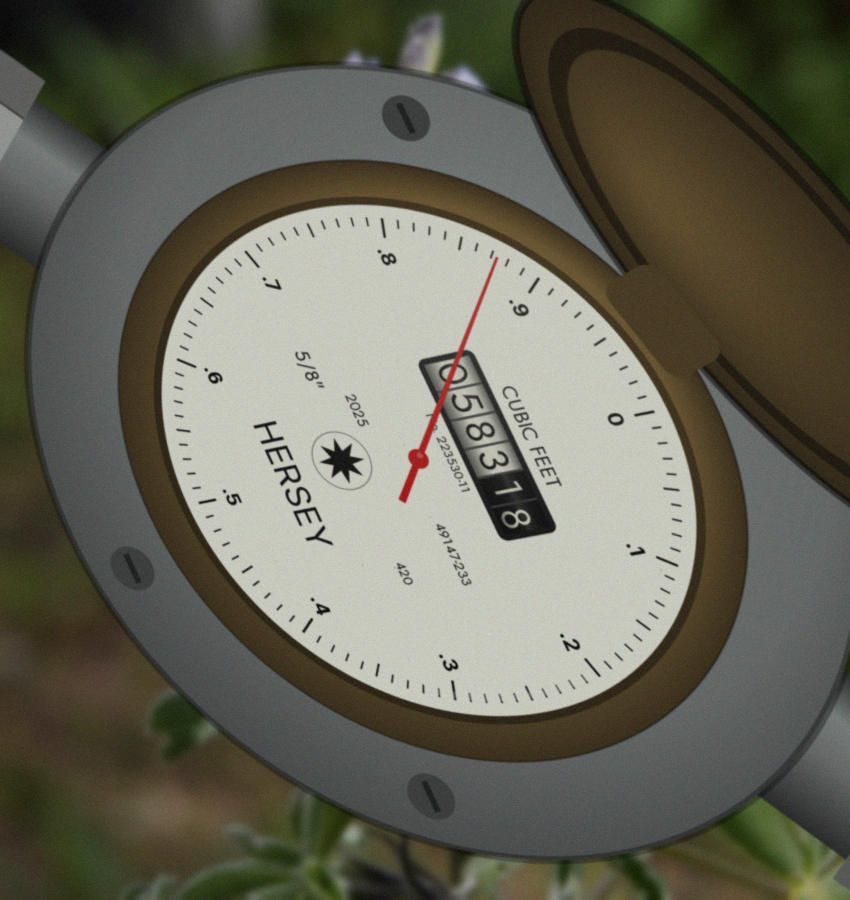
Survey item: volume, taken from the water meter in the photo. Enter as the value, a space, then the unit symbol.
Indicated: 58317.87 ft³
